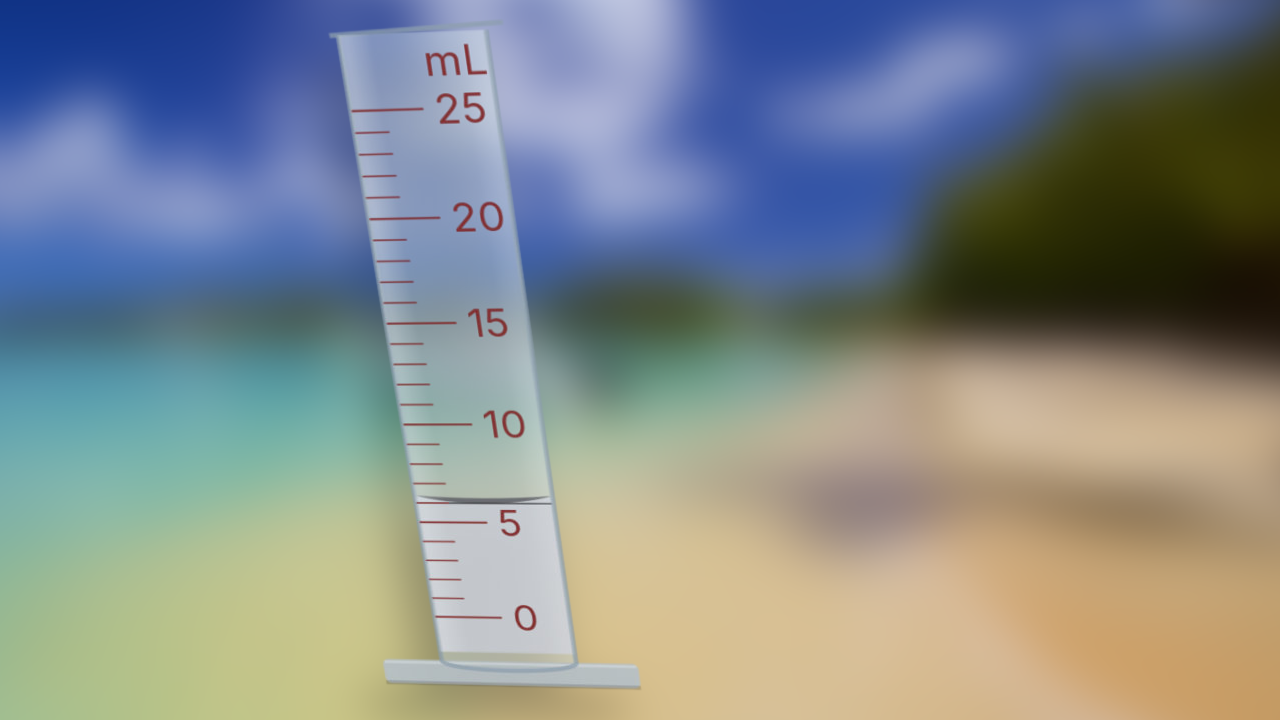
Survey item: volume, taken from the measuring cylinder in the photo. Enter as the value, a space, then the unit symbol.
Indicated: 6 mL
